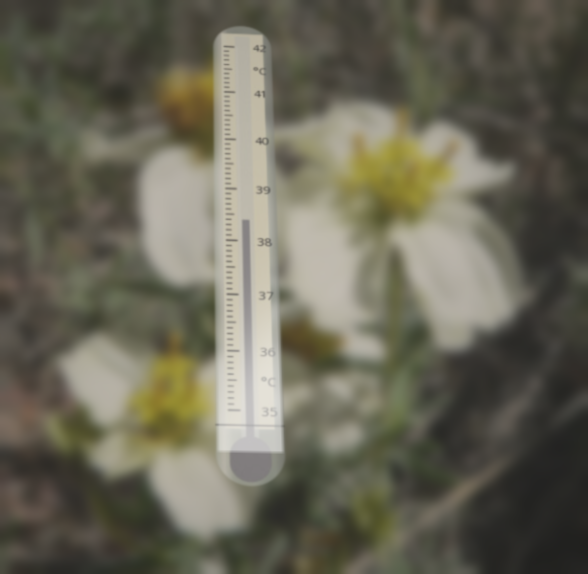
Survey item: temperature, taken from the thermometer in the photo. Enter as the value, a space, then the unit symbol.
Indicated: 38.4 °C
